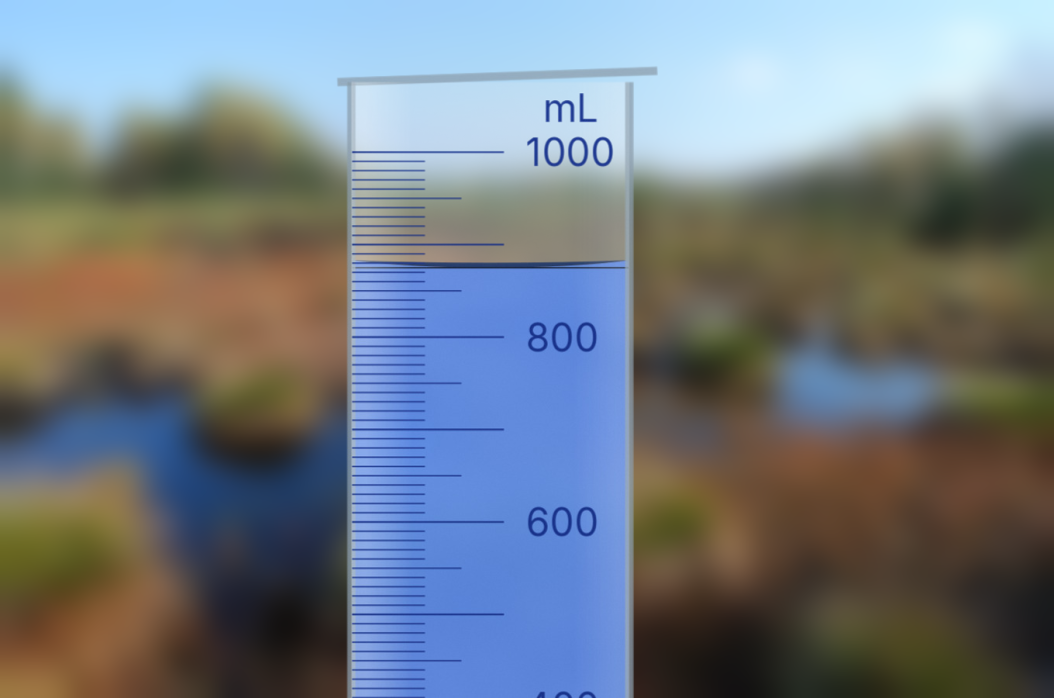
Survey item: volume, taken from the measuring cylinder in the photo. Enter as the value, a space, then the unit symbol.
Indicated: 875 mL
